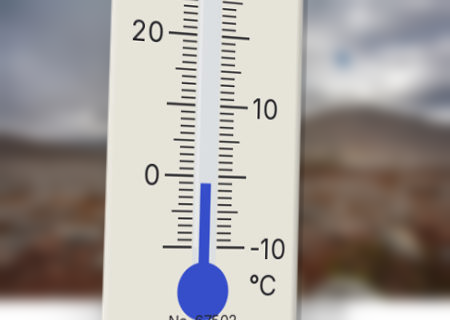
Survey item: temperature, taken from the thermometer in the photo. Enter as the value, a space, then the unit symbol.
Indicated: -1 °C
